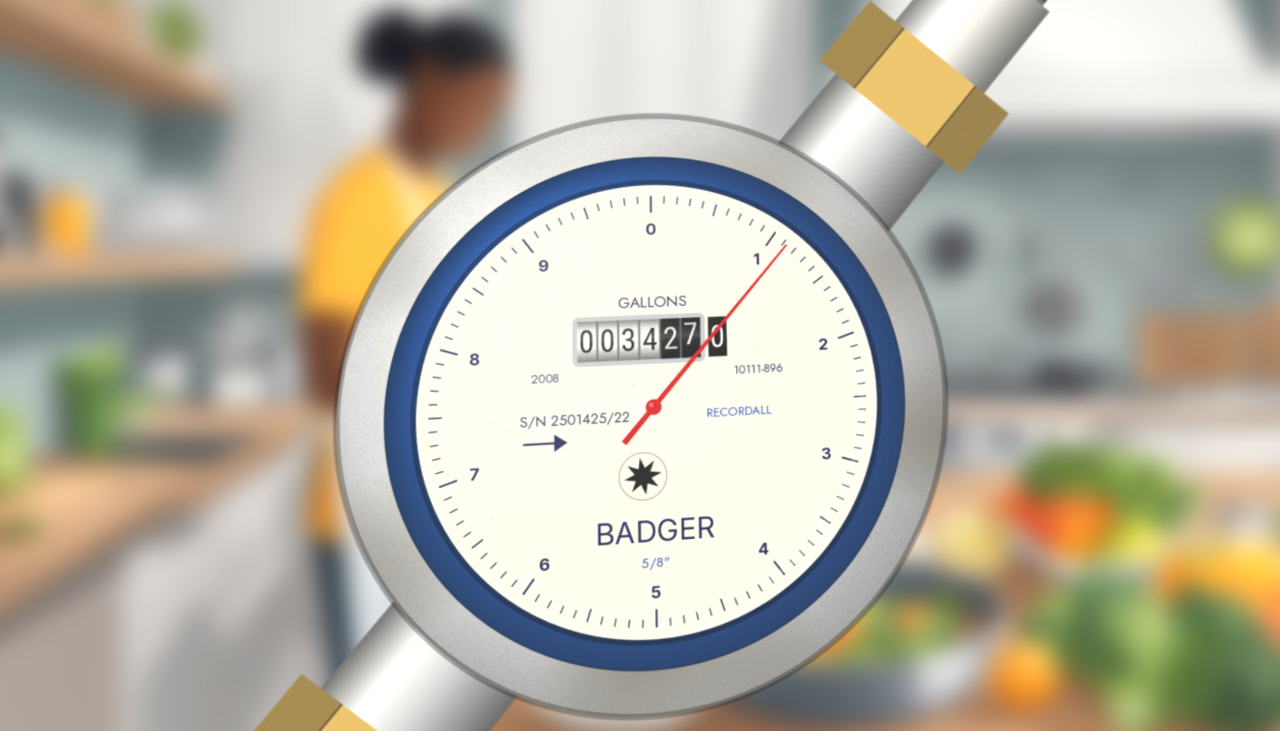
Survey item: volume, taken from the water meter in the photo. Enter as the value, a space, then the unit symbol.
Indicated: 34271.1 gal
